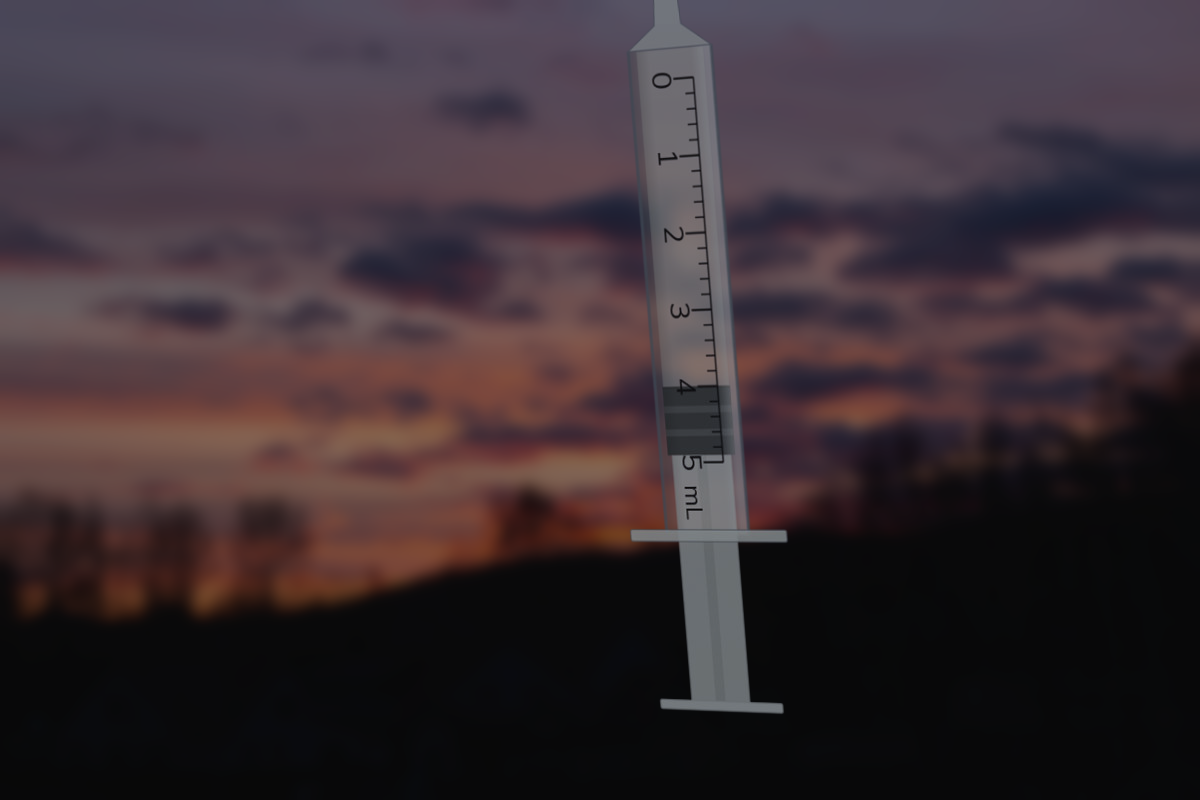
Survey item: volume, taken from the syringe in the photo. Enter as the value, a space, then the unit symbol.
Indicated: 4 mL
